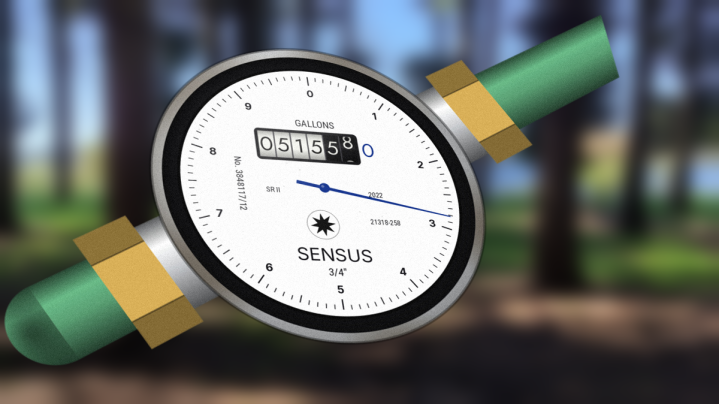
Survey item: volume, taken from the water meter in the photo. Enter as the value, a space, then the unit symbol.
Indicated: 515582.8 gal
